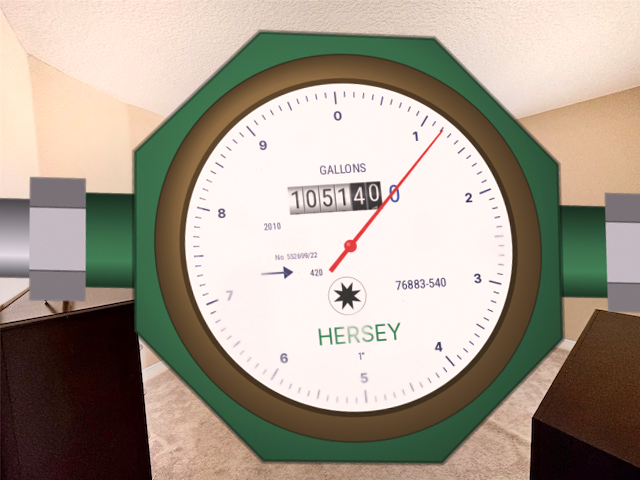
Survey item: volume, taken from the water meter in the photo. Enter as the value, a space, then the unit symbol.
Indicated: 1051401.2 gal
